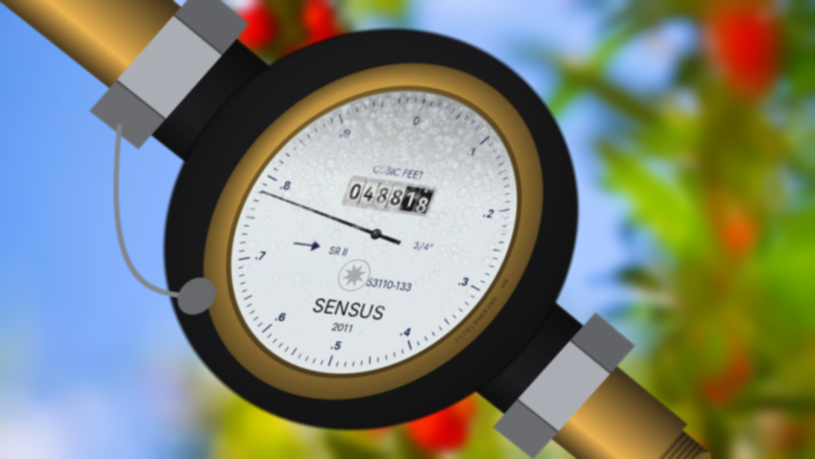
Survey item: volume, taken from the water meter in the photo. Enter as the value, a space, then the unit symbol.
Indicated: 48817.78 ft³
